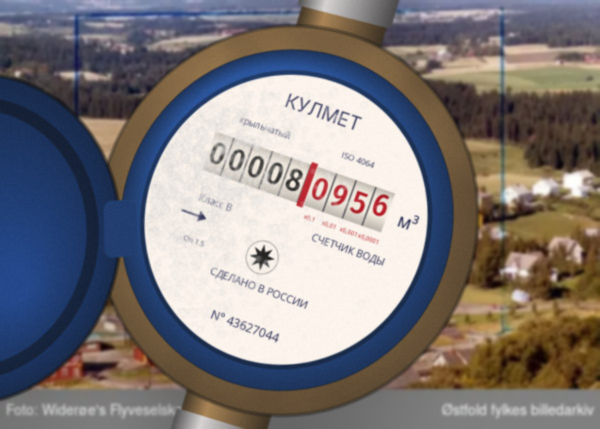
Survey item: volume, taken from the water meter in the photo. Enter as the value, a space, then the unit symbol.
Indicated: 8.0956 m³
